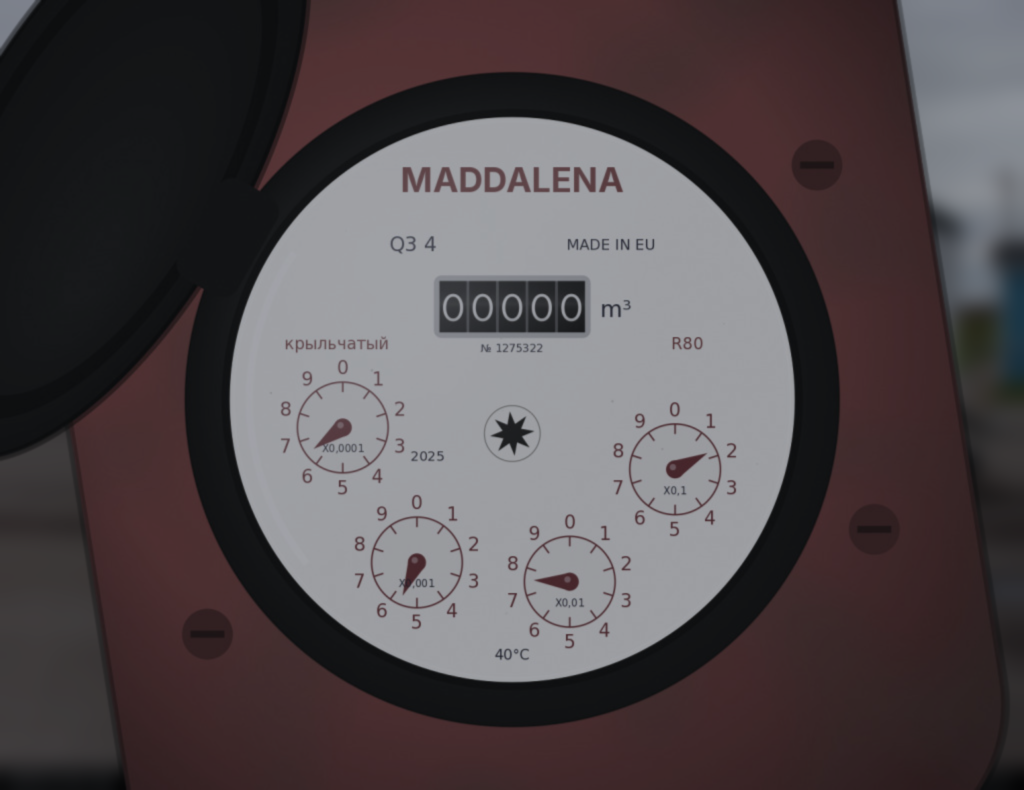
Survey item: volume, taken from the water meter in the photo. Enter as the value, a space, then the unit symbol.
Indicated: 0.1756 m³
